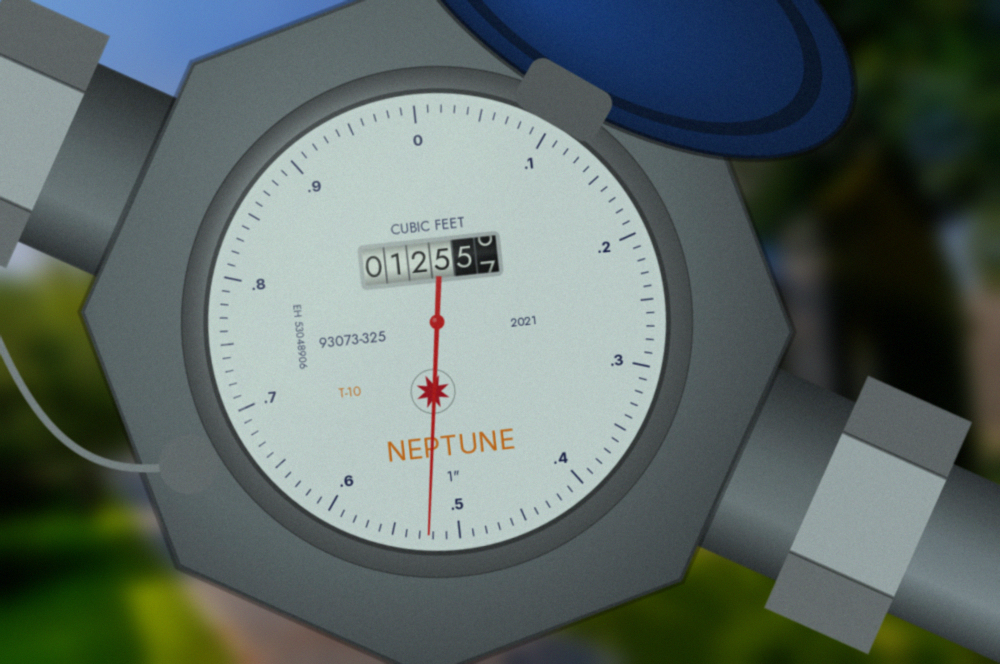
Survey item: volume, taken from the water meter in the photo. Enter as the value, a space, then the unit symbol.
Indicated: 12556.52 ft³
